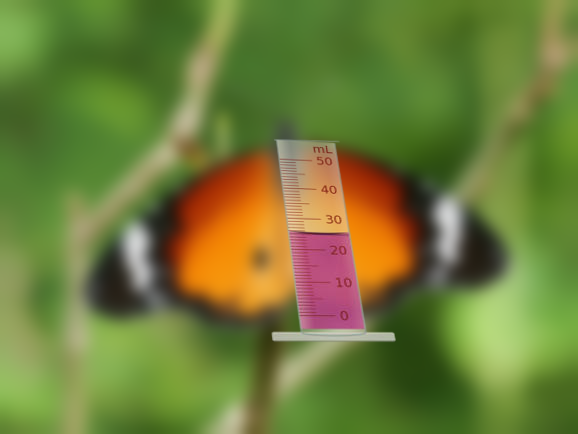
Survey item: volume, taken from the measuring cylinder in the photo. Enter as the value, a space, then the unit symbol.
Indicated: 25 mL
